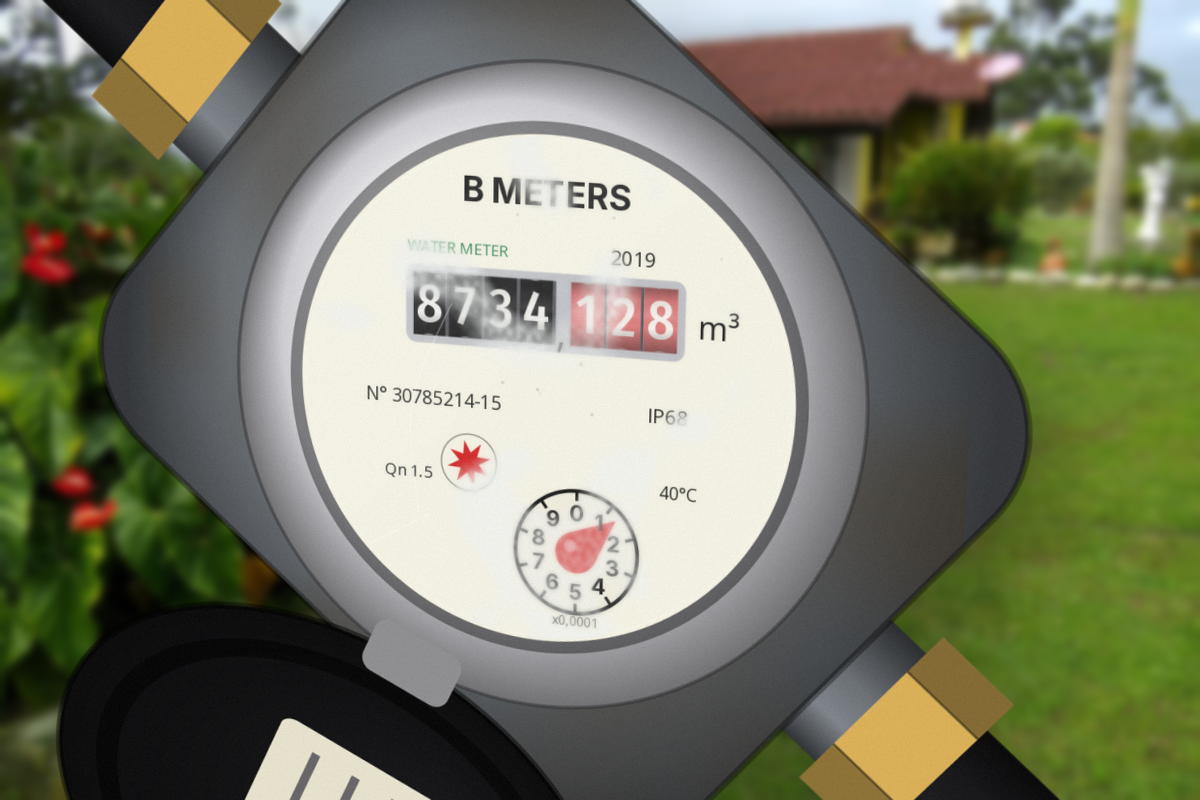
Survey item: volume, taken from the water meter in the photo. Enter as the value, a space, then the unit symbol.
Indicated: 8734.1281 m³
